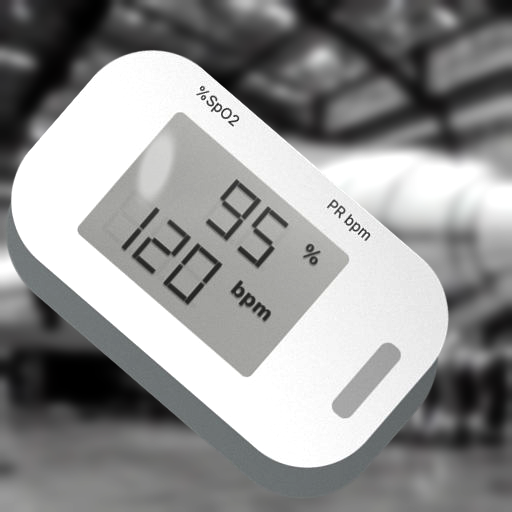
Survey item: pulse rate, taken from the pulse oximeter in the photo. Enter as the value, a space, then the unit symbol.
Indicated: 120 bpm
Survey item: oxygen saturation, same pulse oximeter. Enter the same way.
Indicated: 95 %
